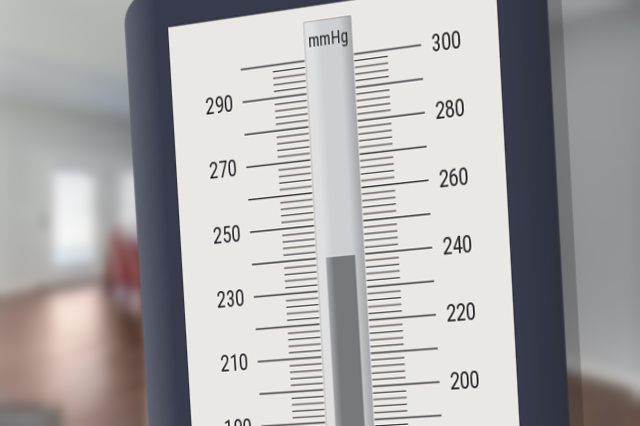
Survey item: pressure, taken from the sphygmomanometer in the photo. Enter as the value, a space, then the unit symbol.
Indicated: 240 mmHg
